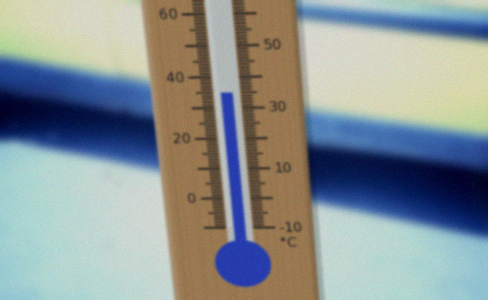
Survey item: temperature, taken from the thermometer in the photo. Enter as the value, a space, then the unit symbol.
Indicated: 35 °C
